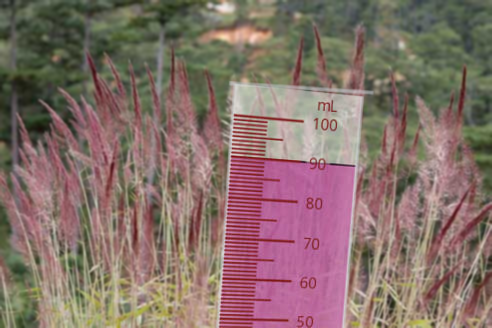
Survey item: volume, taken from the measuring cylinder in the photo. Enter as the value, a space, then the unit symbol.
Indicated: 90 mL
